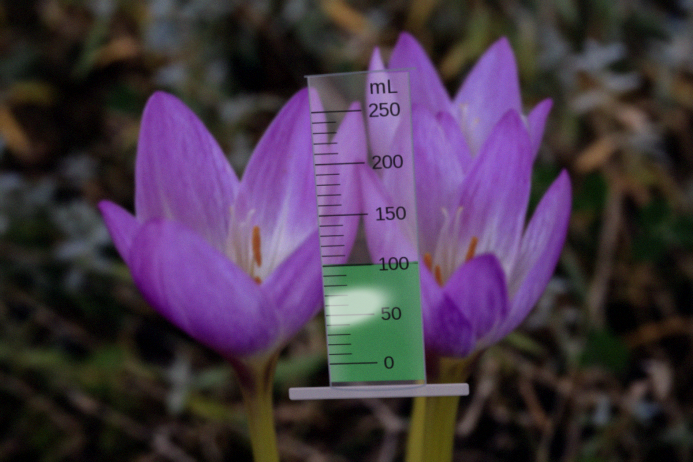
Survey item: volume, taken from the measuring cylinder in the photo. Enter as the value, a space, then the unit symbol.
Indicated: 100 mL
